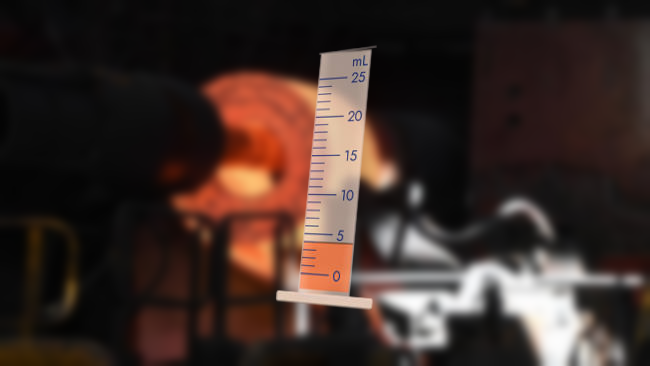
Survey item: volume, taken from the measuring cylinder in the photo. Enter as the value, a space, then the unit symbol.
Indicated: 4 mL
